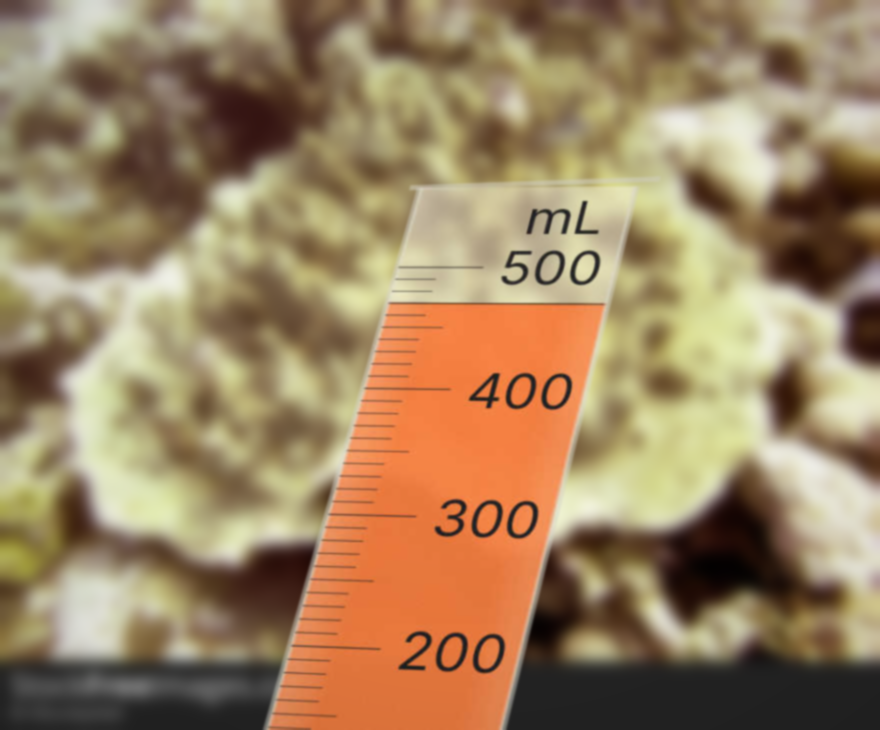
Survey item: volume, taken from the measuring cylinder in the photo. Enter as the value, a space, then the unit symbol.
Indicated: 470 mL
